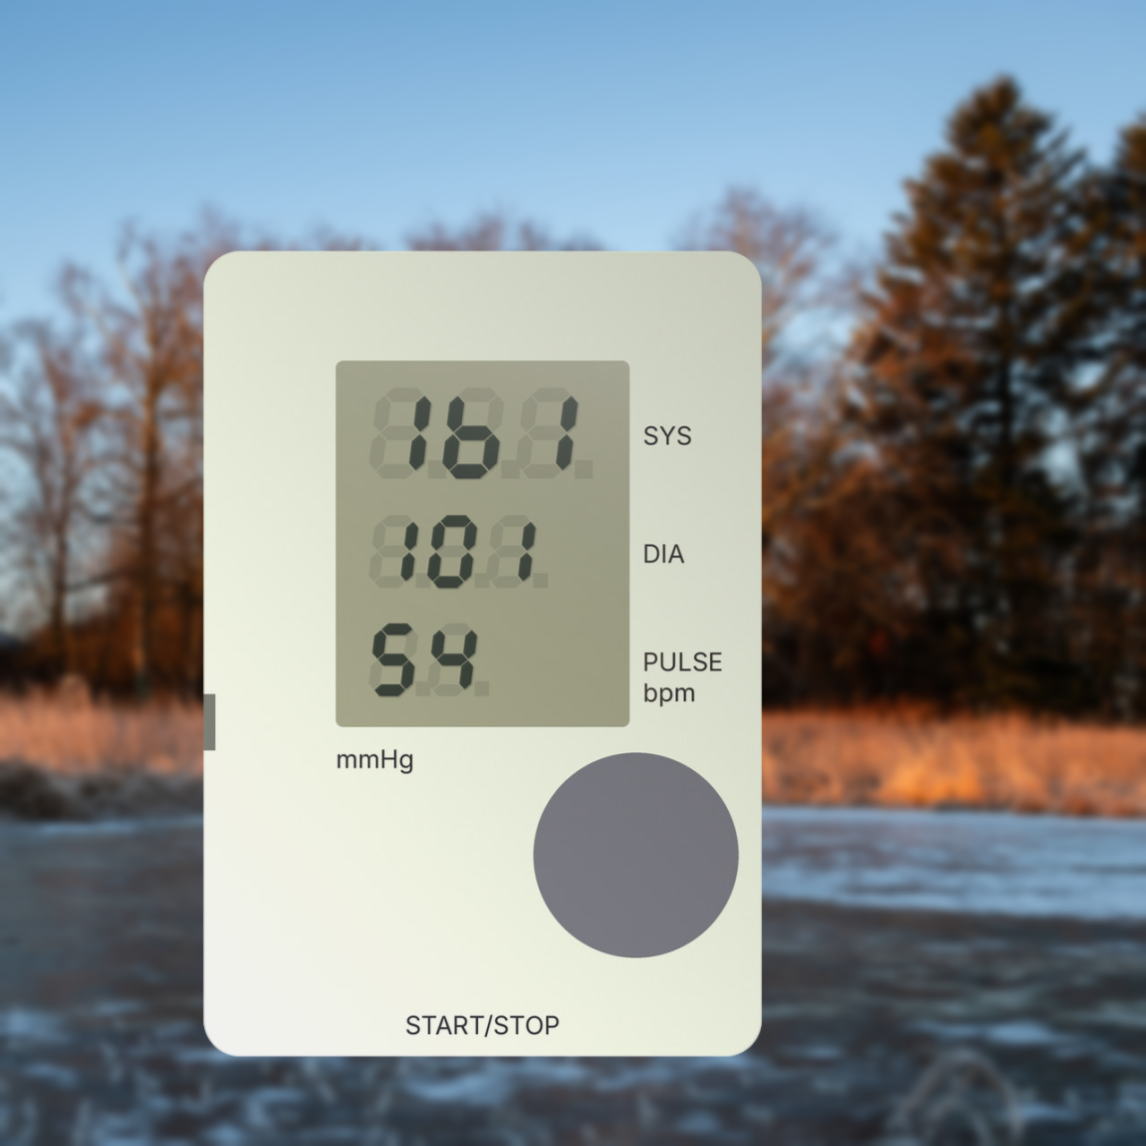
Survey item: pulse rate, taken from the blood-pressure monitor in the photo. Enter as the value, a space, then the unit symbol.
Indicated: 54 bpm
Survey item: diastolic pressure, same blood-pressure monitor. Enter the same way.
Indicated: 101 mmHg
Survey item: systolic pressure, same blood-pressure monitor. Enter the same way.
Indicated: 161 mmHg
